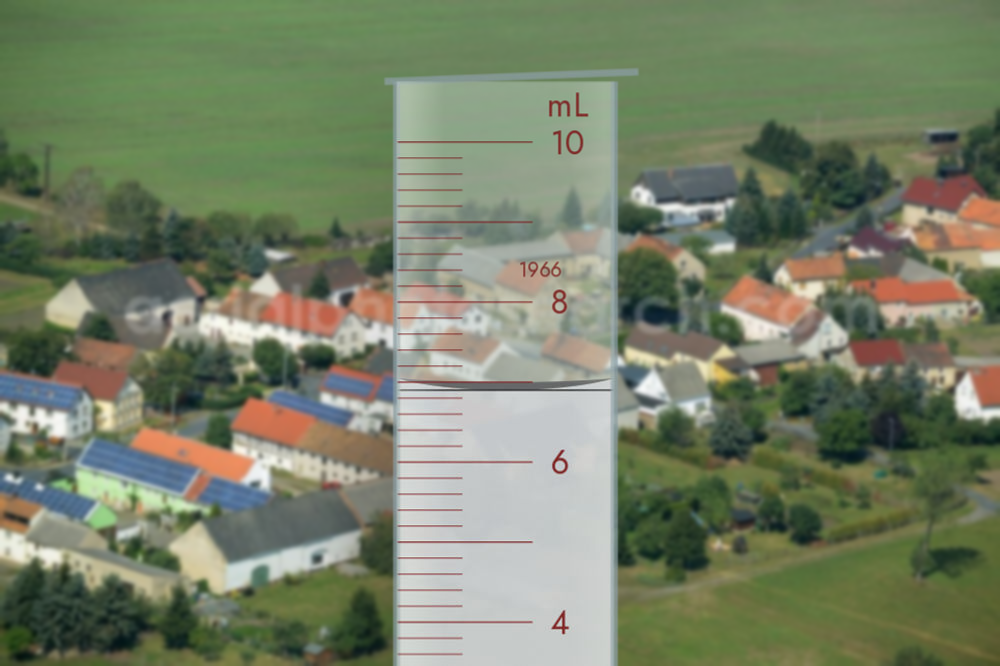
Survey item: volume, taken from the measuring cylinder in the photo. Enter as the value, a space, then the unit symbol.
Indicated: 6.9 mL
